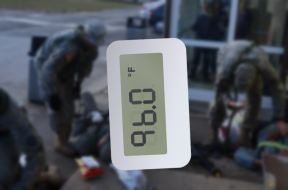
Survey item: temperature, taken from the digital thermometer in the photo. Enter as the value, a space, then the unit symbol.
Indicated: 96.0 °F
